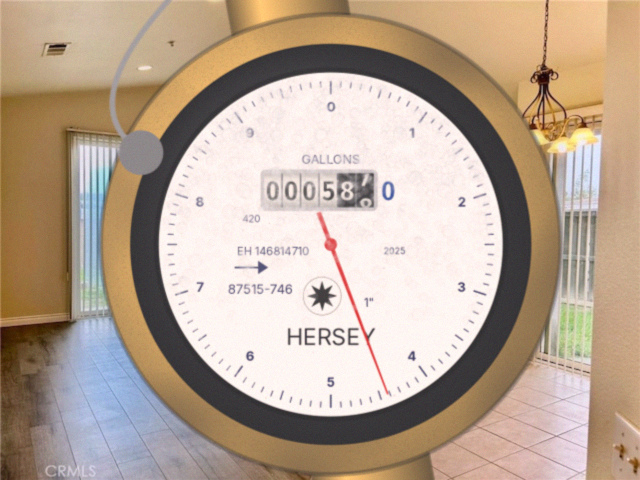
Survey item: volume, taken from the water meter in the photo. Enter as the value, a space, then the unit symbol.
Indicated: 5874.4 gal
